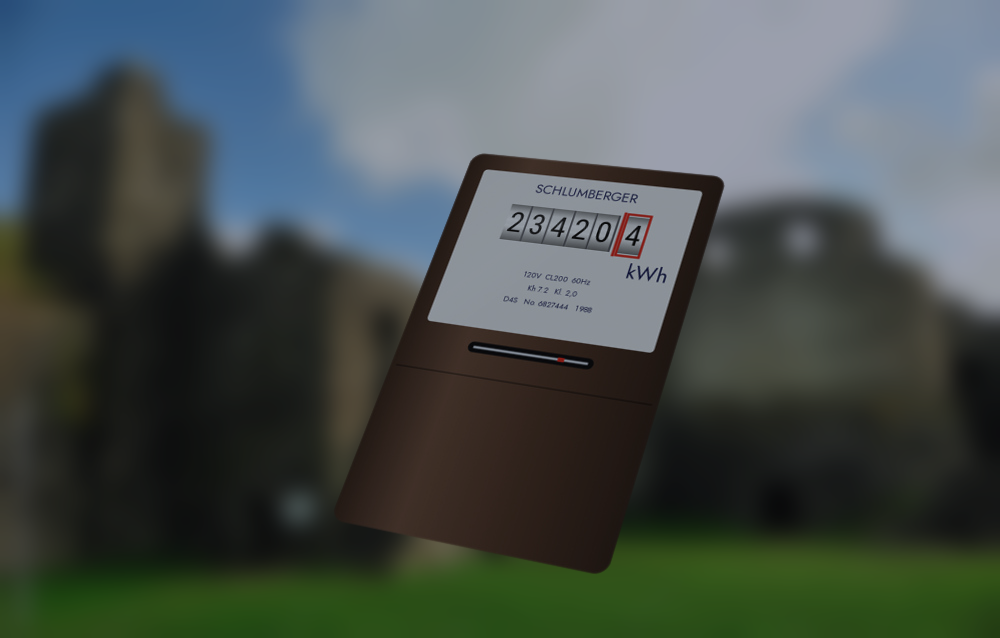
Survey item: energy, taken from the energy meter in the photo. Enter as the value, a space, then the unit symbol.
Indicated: 23420.4 kWh
